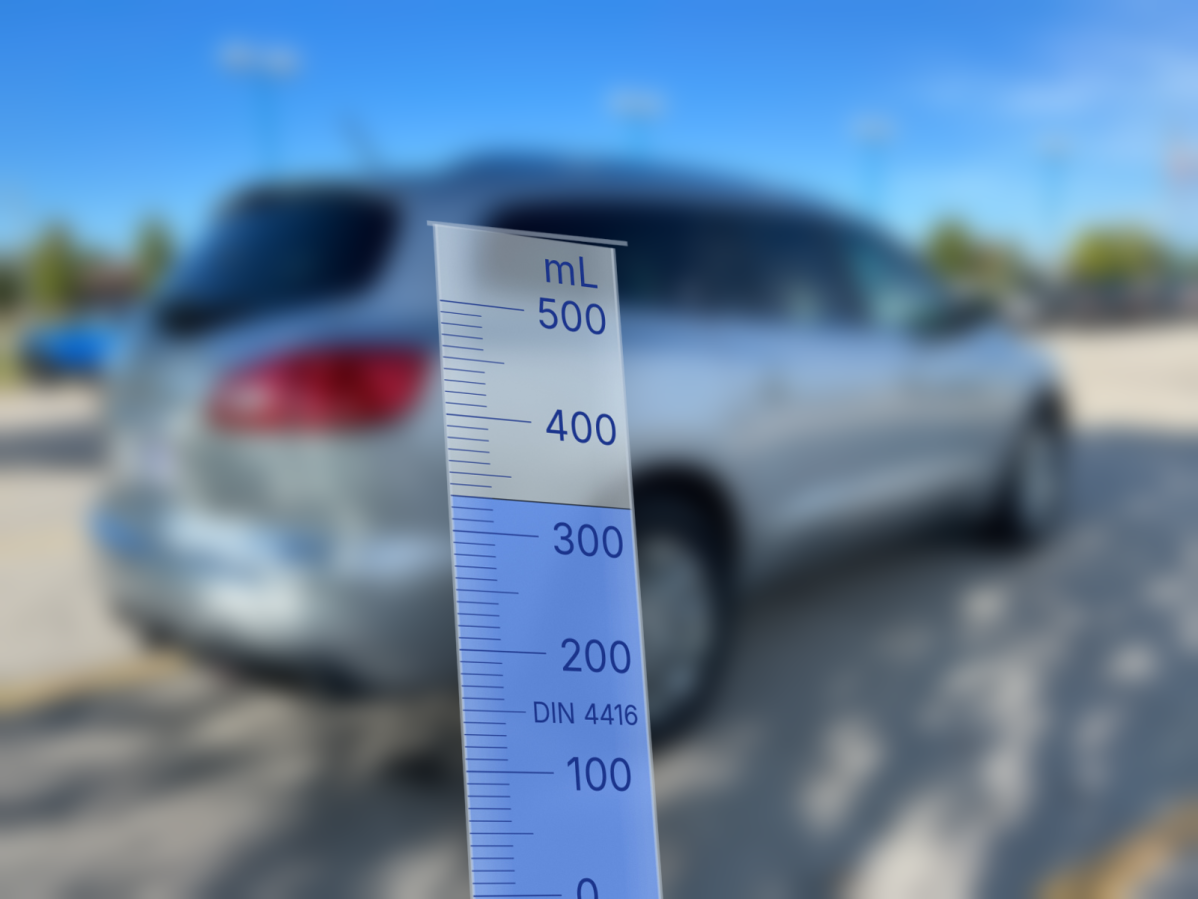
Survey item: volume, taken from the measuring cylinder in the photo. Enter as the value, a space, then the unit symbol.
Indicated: 330 mL
